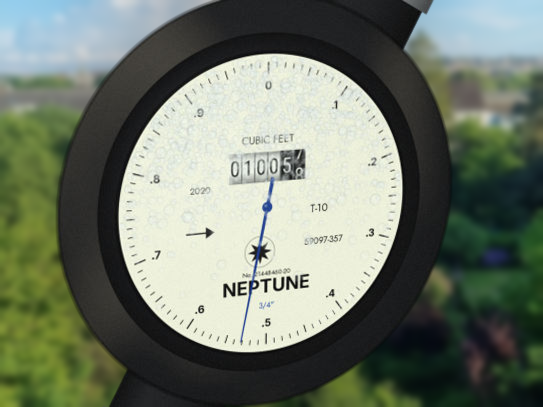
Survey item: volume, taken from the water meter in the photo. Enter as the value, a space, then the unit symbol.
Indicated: 10057.53 ft³
